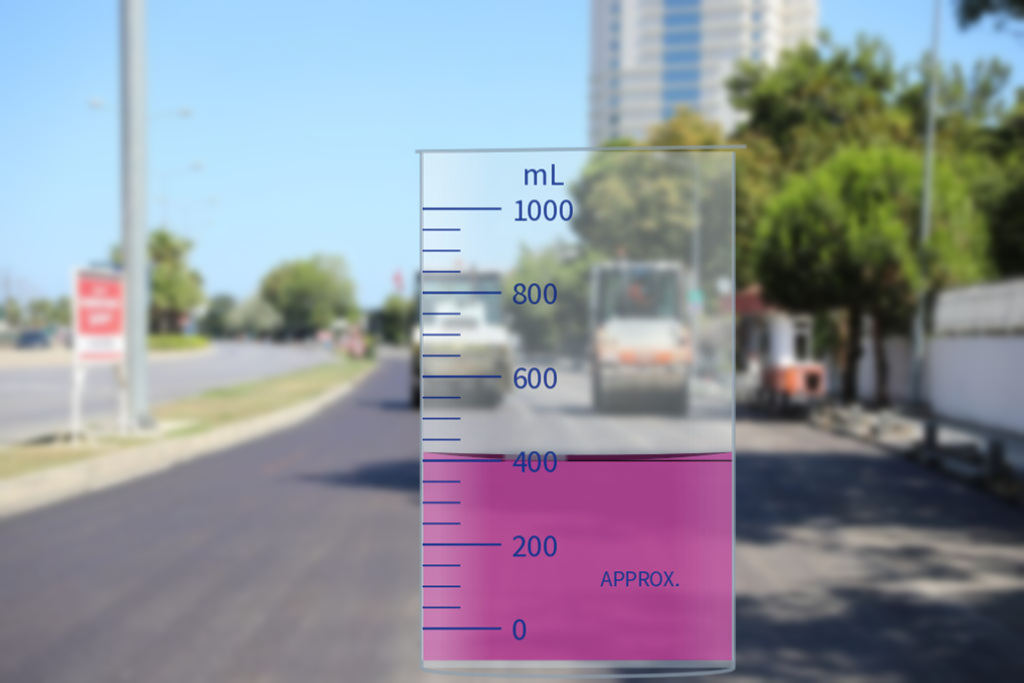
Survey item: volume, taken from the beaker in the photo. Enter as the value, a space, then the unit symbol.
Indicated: 400 mL
